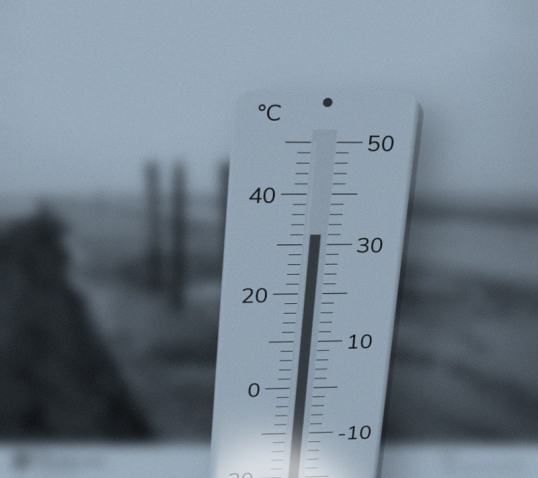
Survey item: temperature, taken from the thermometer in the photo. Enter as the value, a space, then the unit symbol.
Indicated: 32 °C
